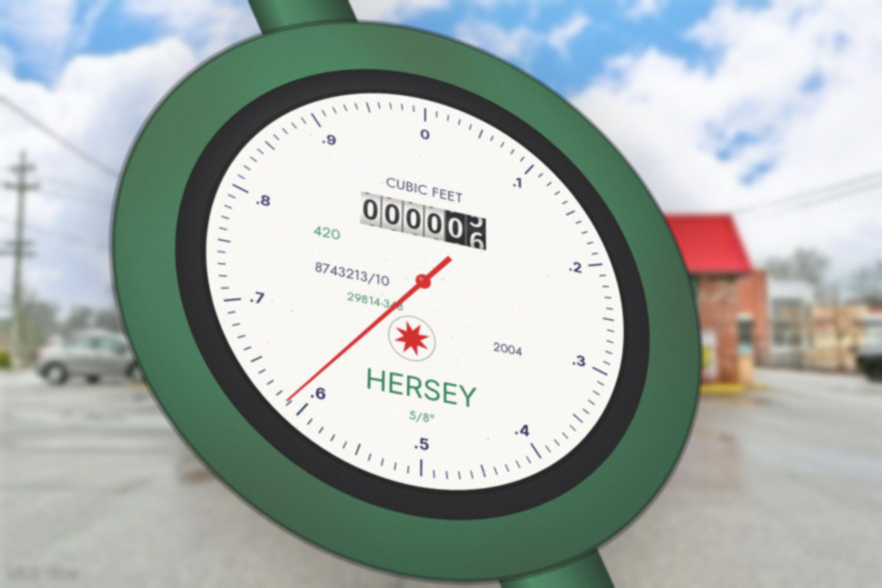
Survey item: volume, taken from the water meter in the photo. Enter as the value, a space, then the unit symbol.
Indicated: 5.61 ft³
